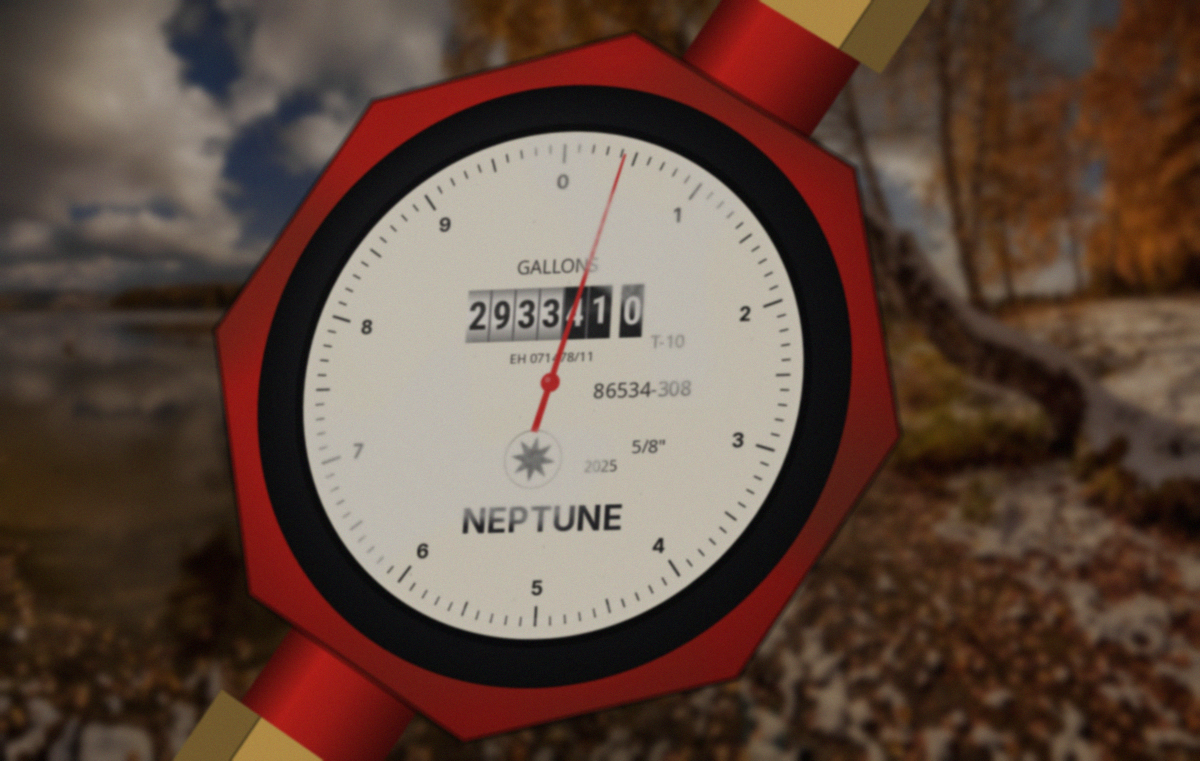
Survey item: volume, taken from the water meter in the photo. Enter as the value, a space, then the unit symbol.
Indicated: 2933410.4 gal
